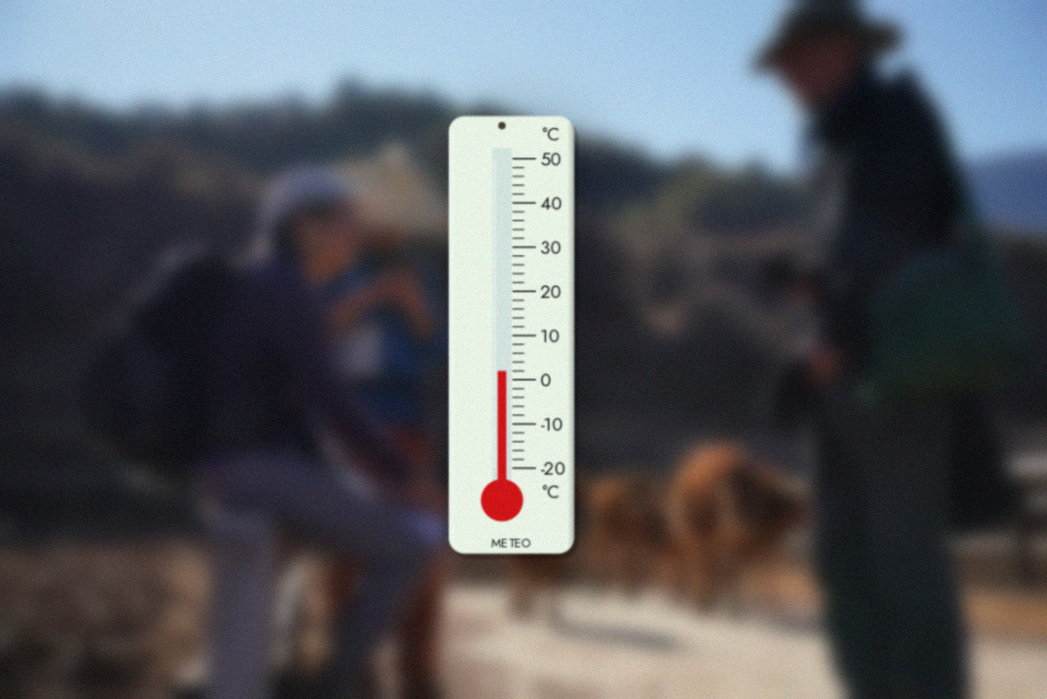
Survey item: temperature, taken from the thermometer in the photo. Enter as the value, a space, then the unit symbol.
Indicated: 2 °C
